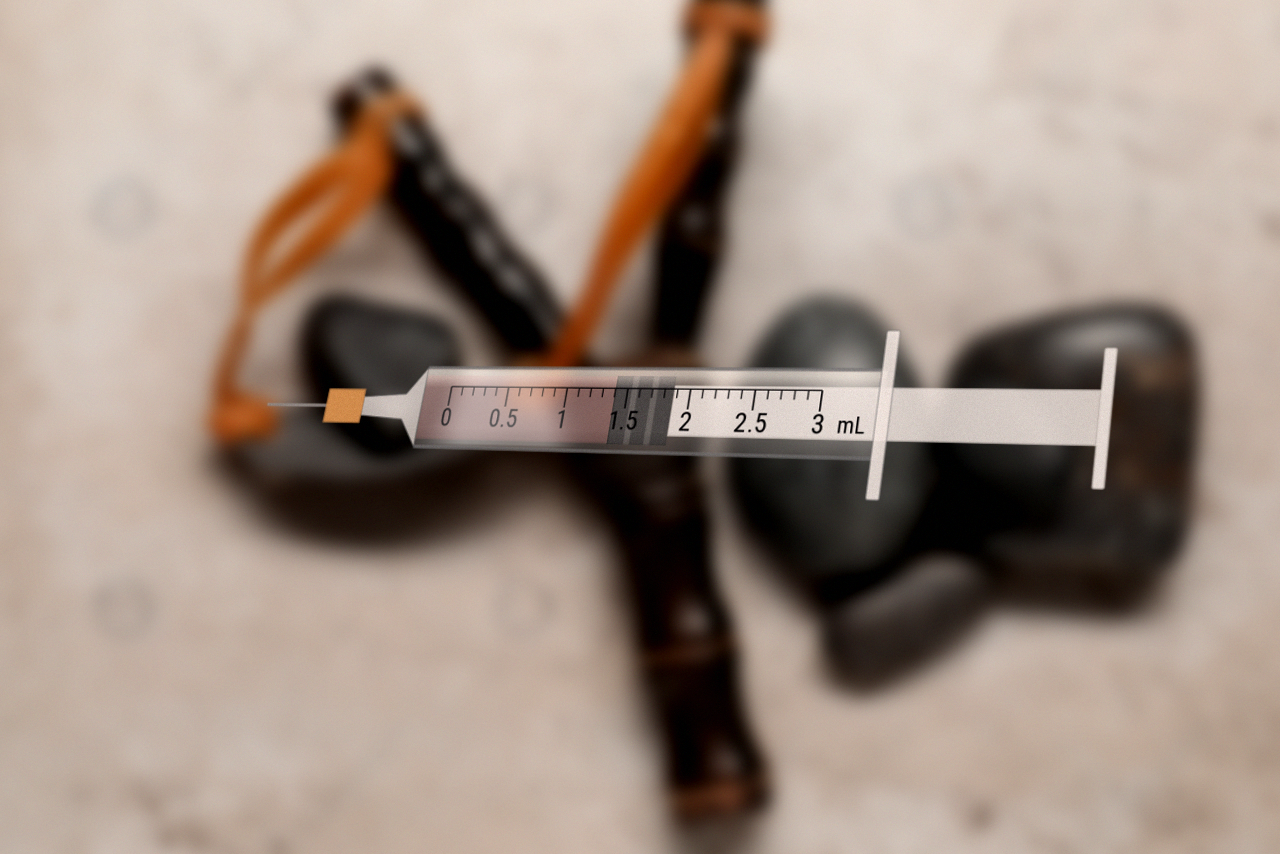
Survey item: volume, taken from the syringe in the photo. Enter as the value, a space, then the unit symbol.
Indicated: 1.4 mL
